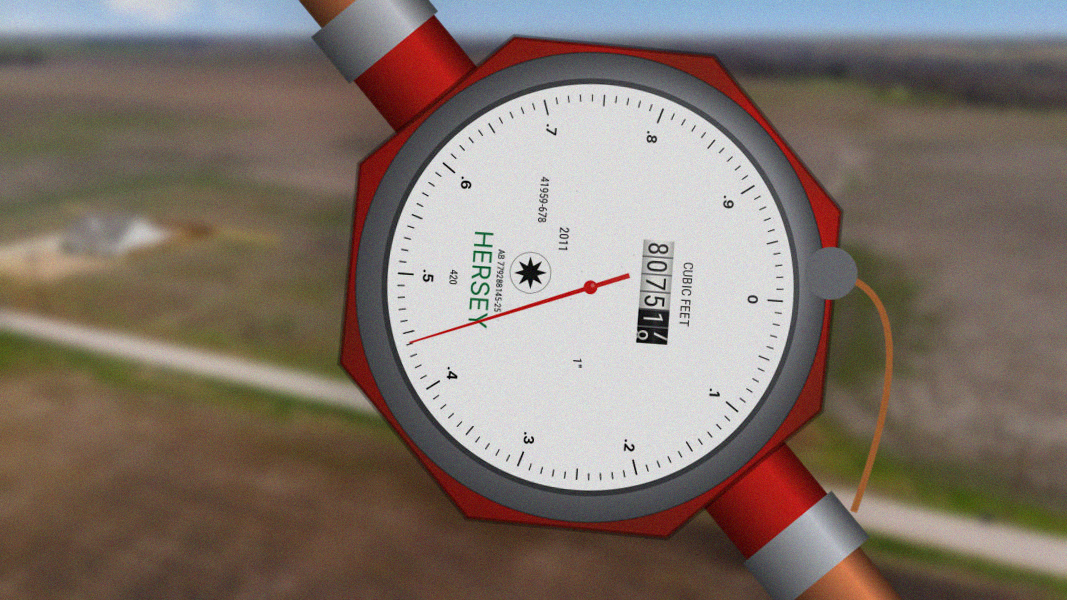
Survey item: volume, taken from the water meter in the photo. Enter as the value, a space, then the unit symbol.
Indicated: 807517.44 ft³
